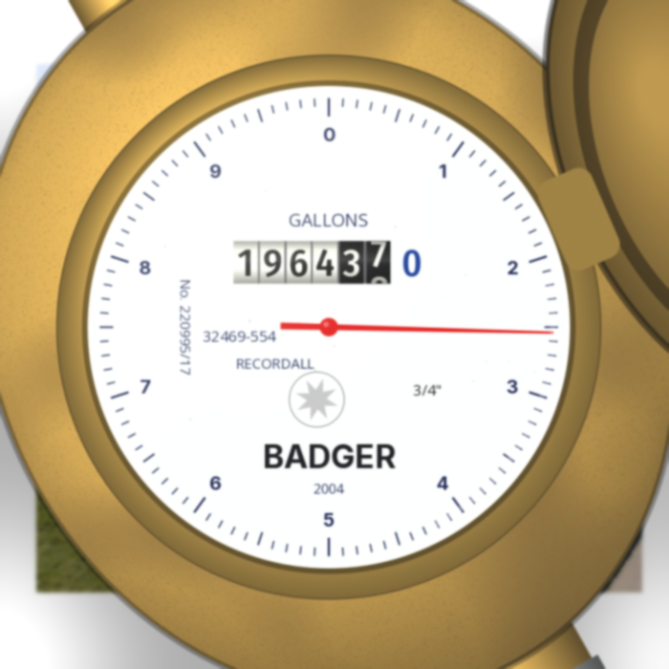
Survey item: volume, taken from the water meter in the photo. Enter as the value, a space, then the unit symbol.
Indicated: 1964372.5 gal
